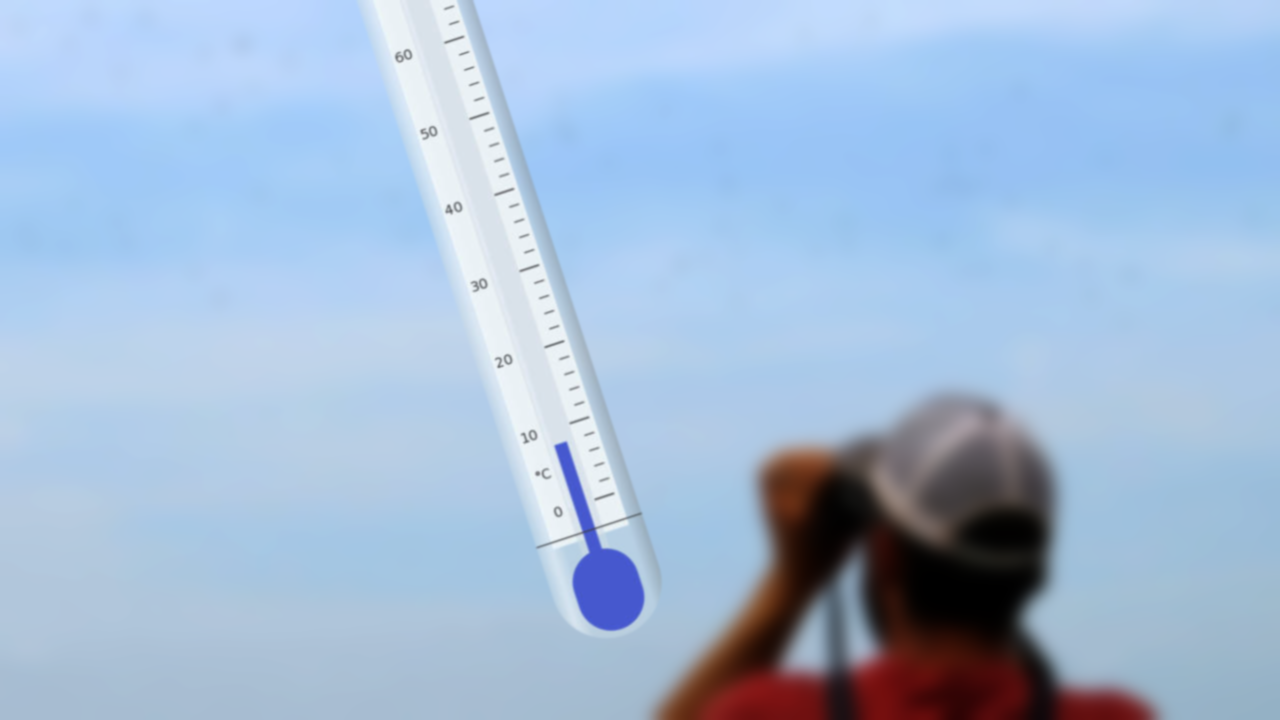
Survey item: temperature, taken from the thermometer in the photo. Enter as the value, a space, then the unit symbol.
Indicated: 8 °C
